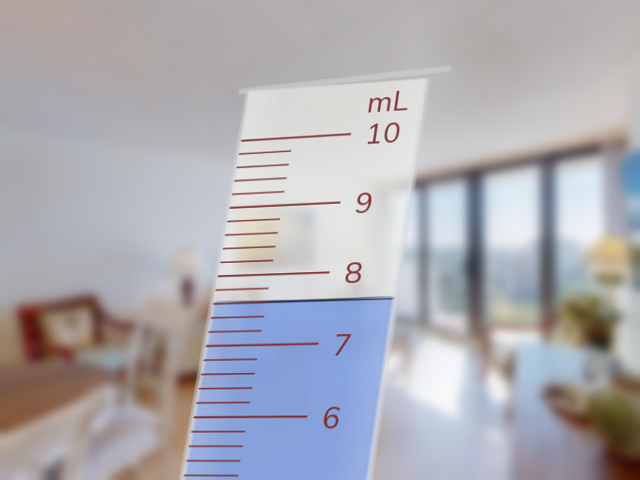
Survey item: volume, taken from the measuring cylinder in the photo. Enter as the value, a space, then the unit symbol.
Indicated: 7.6 mL
